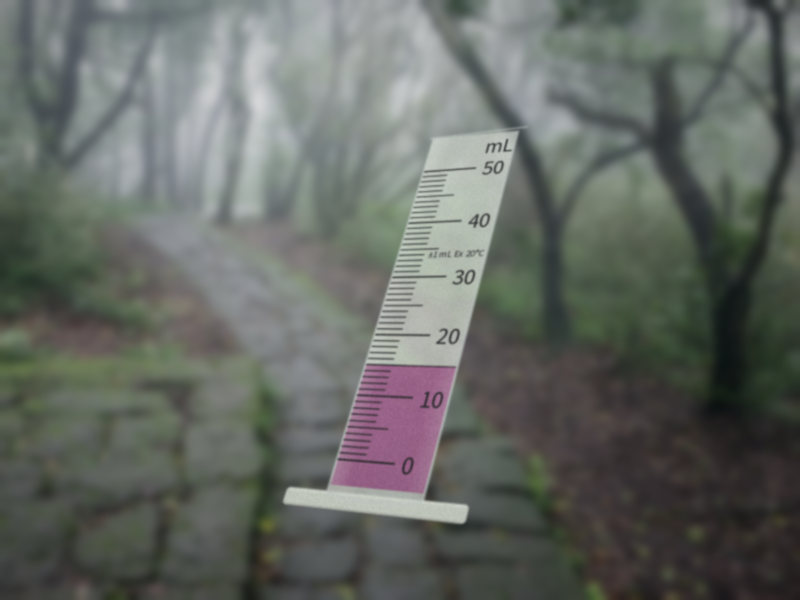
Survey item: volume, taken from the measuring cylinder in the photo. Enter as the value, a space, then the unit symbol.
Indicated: 15 mL
